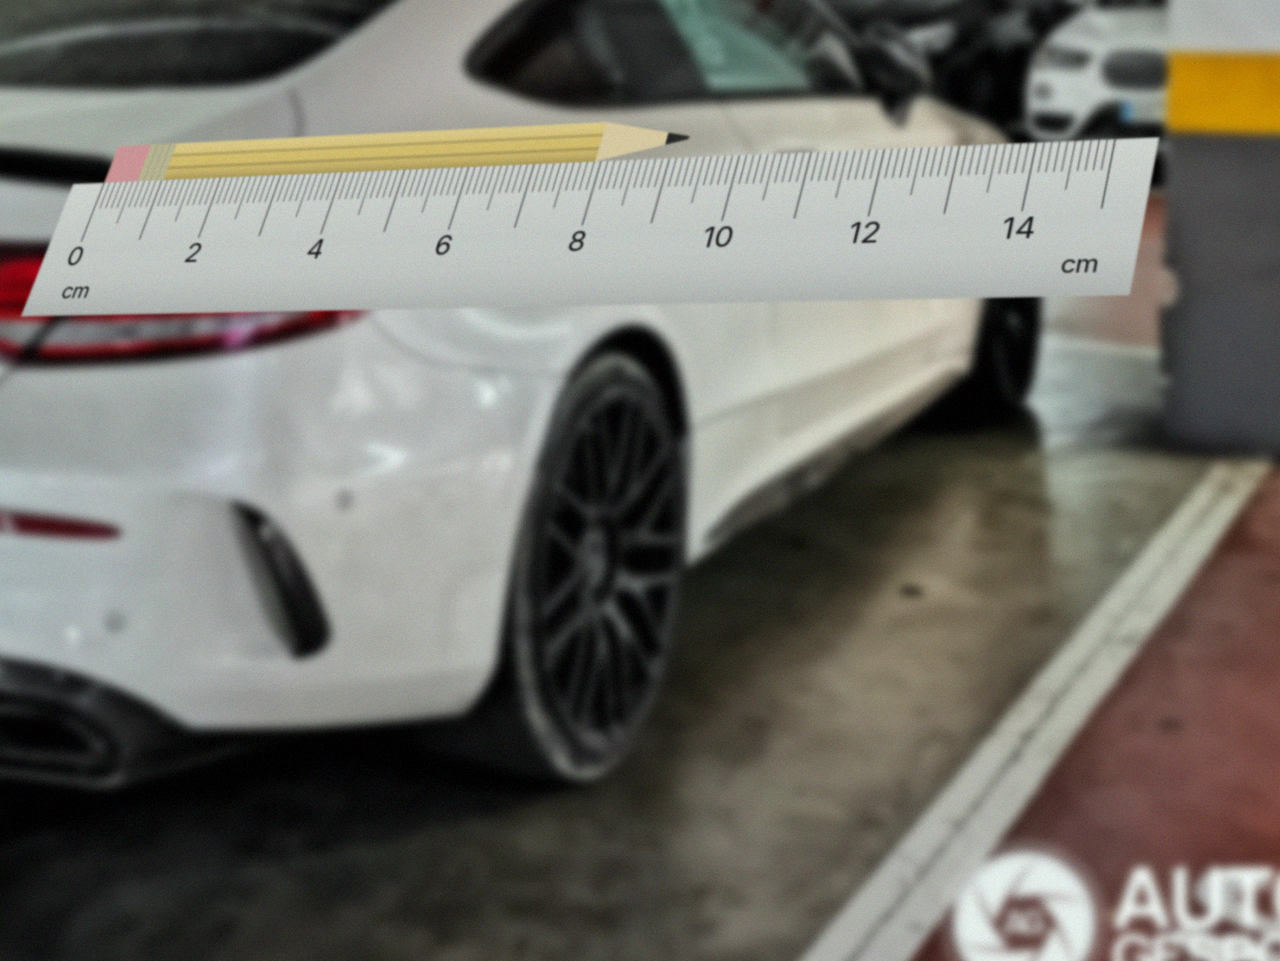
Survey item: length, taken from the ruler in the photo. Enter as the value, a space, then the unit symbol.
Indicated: 9.2 cm
